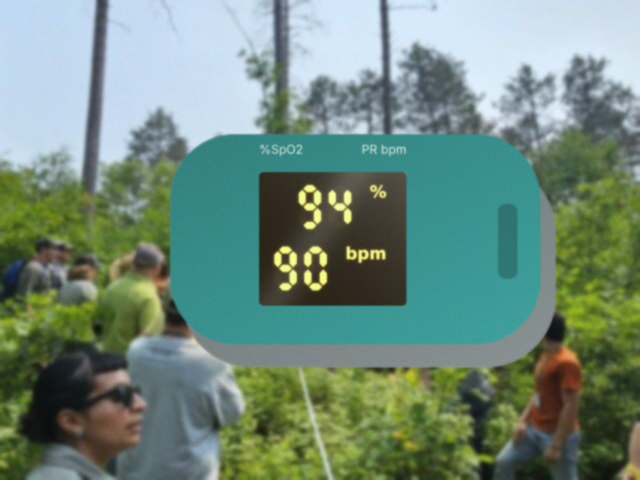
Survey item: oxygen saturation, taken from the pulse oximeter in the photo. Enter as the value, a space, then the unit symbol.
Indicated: 94 %
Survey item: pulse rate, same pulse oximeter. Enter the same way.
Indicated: 90 bpm
